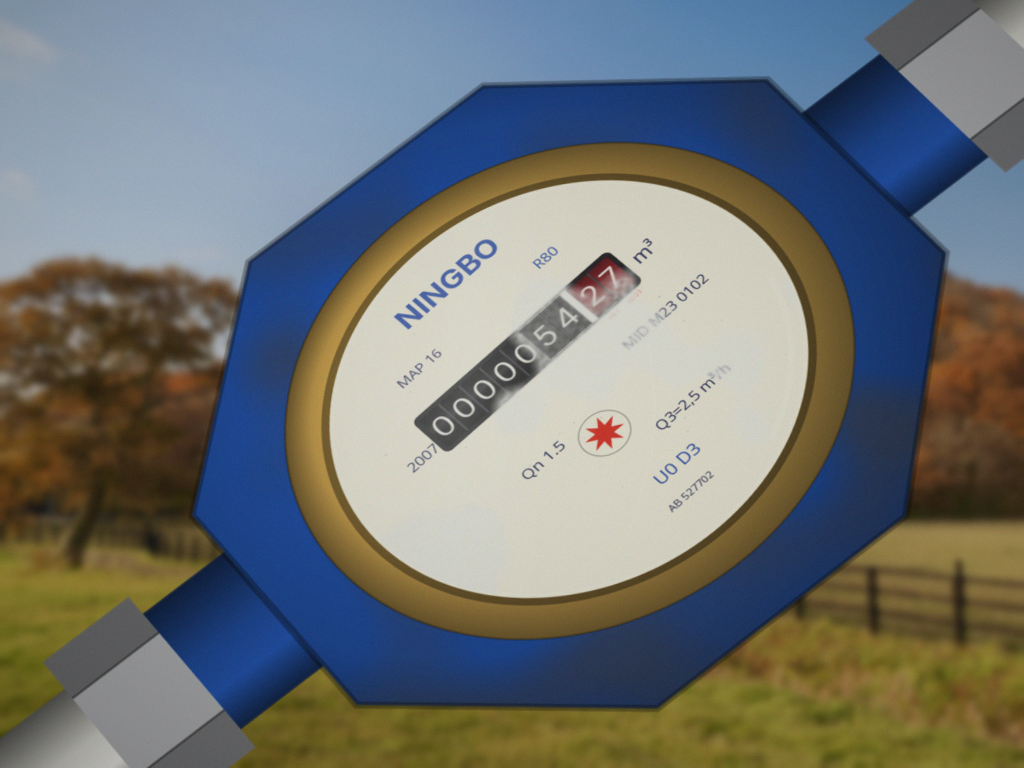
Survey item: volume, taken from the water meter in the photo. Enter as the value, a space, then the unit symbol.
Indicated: 54.27 m³
